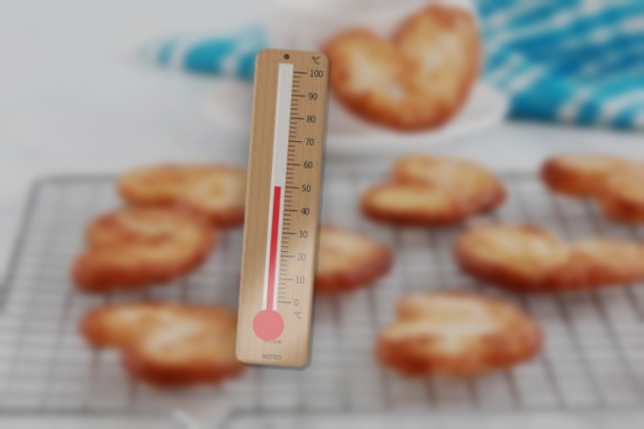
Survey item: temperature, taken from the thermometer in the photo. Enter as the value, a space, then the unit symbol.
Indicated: 50 °C
